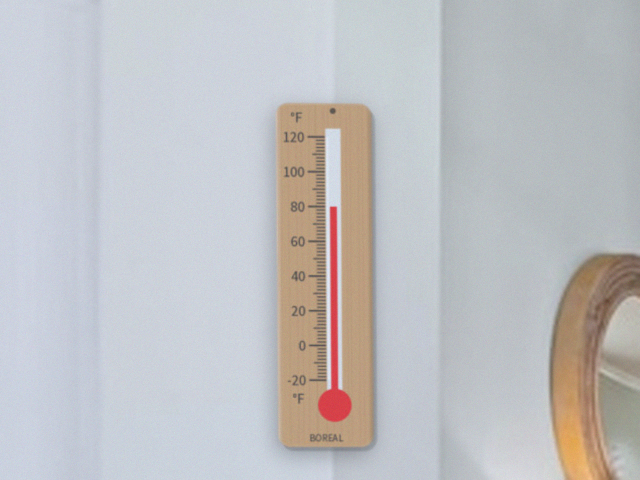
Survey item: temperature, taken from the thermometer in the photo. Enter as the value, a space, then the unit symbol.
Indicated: 80 °F
